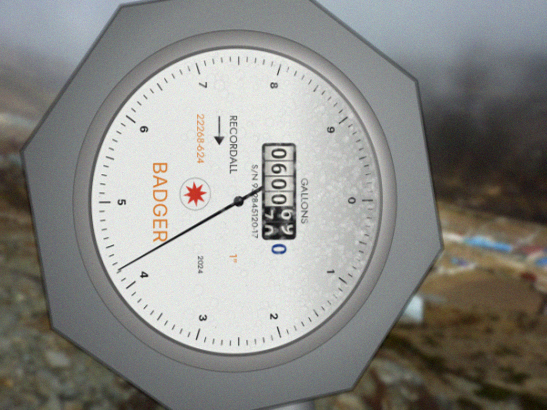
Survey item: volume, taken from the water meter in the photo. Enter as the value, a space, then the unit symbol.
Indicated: 600694.2 gal
